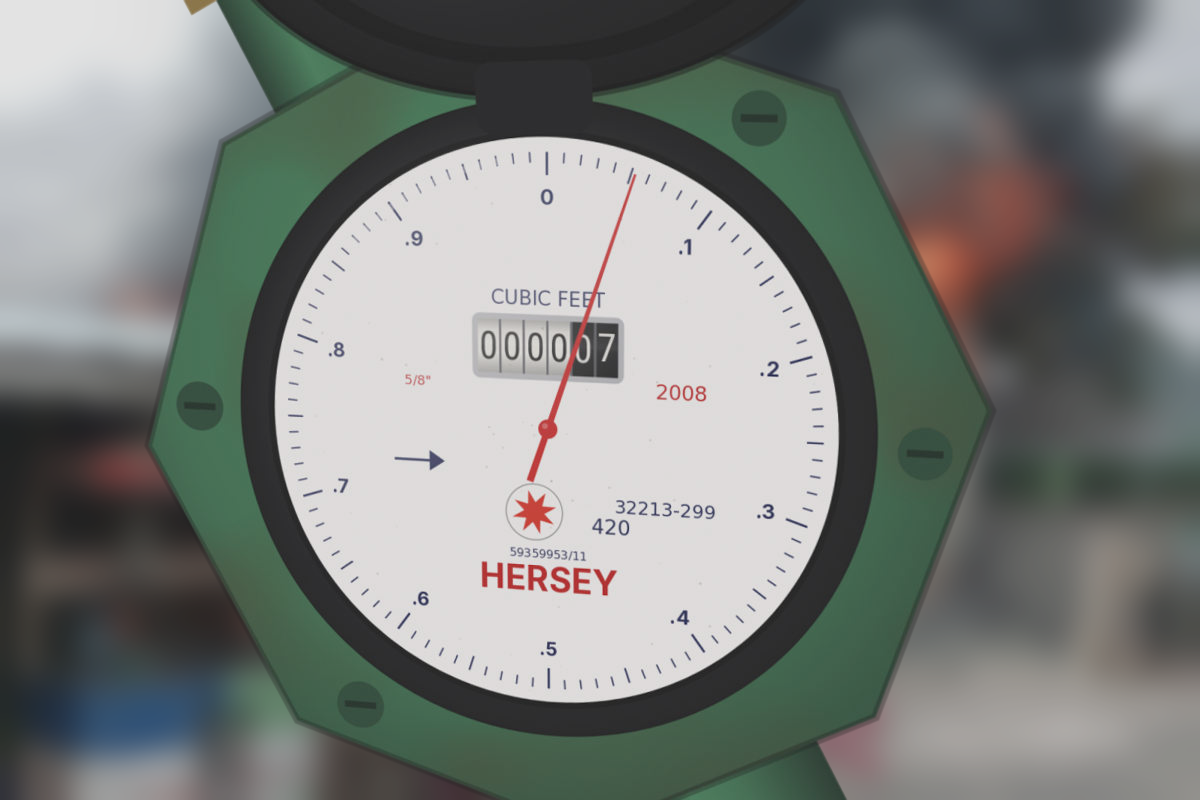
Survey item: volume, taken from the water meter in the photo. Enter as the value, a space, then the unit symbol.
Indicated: 7.05 ft³
